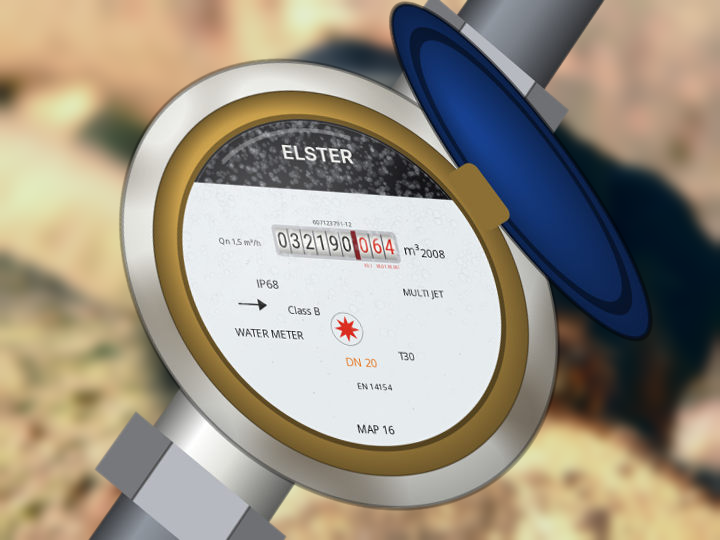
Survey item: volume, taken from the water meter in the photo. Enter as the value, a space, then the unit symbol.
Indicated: 32190.064 m³
